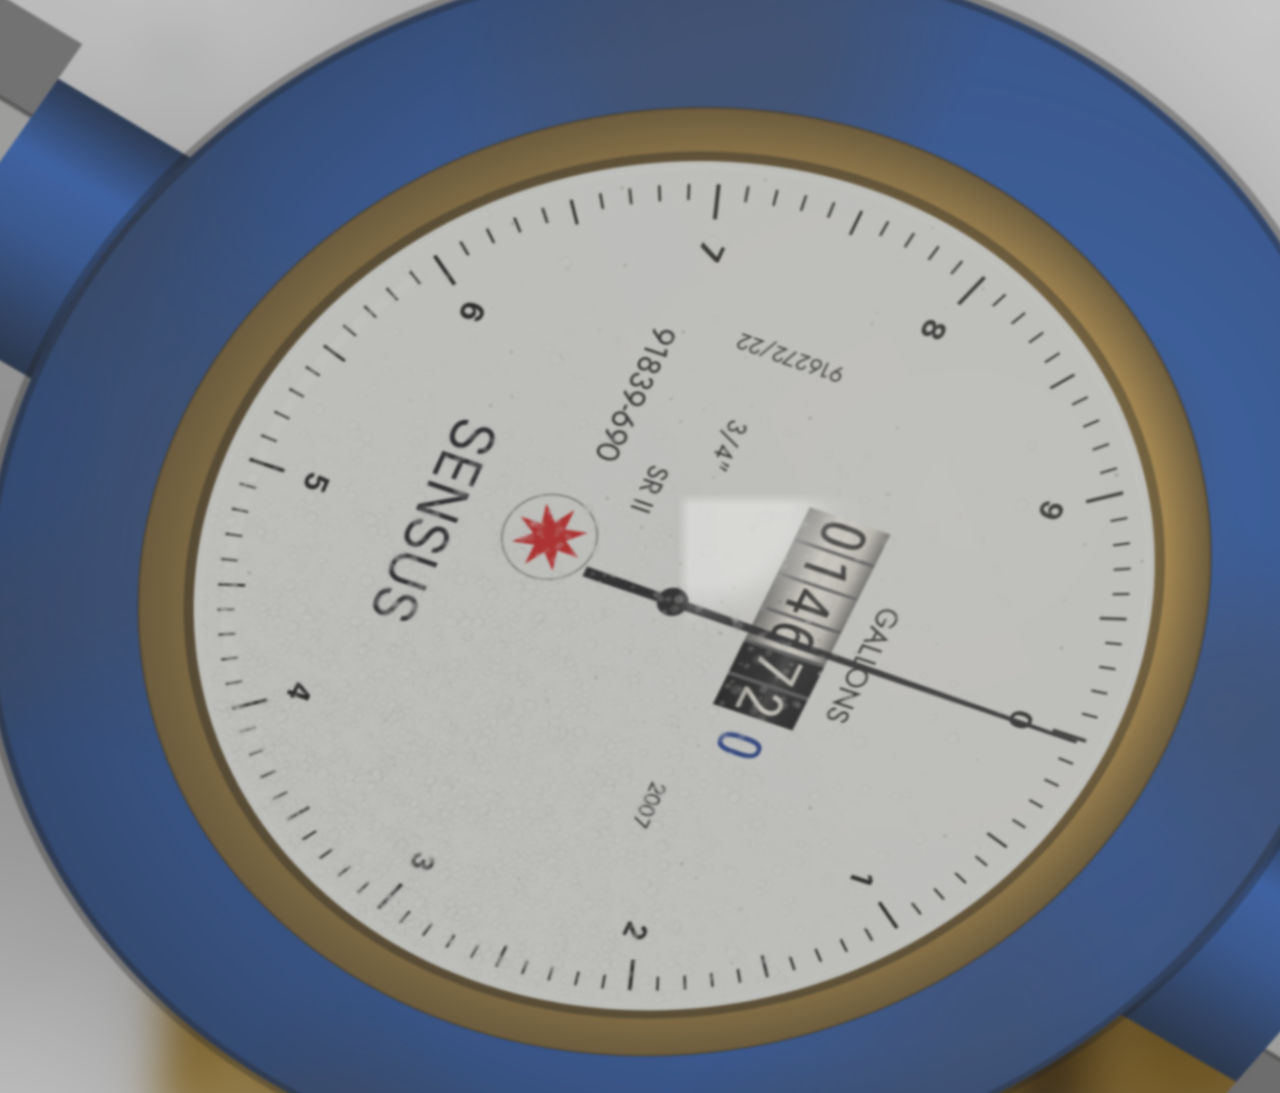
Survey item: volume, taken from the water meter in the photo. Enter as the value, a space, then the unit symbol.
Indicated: 146720.0 gal
